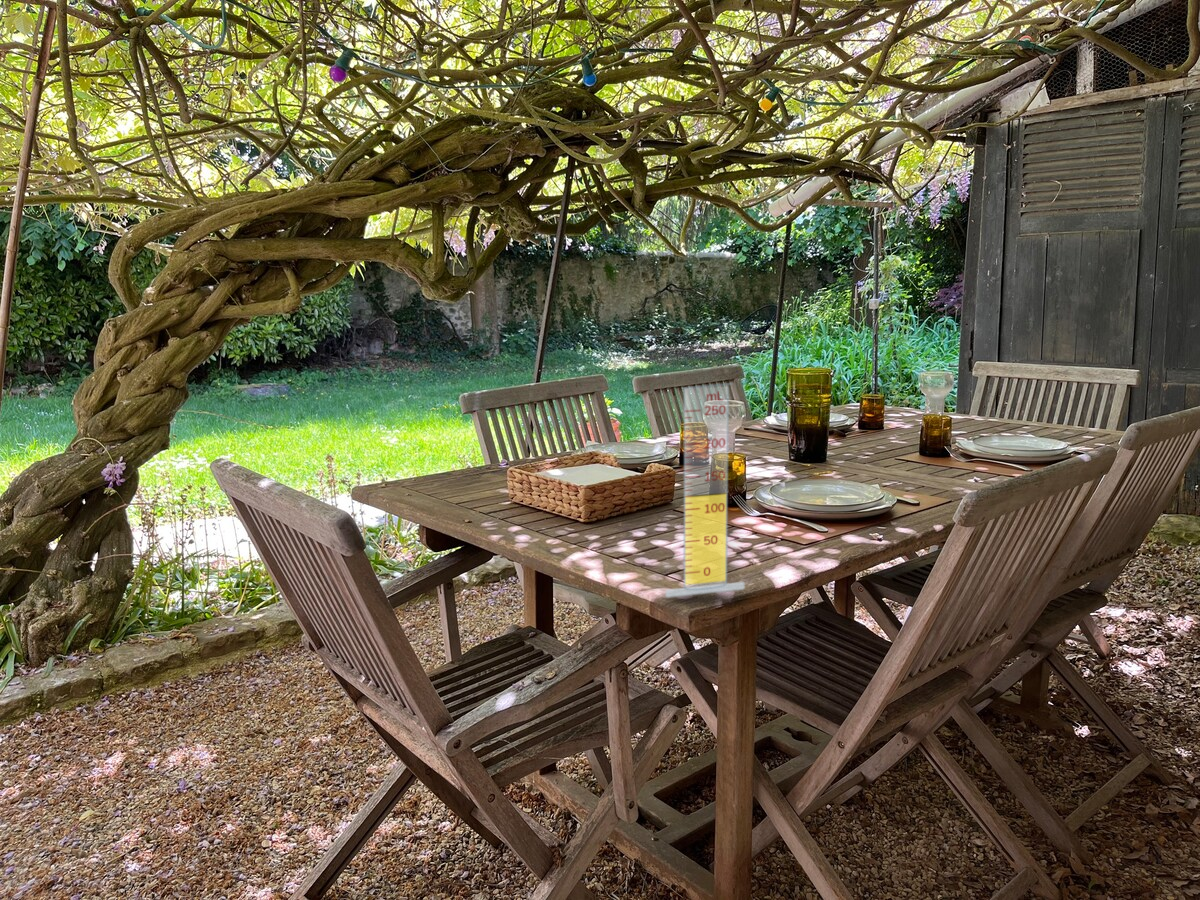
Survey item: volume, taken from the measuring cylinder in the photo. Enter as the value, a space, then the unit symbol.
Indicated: 120 mL
